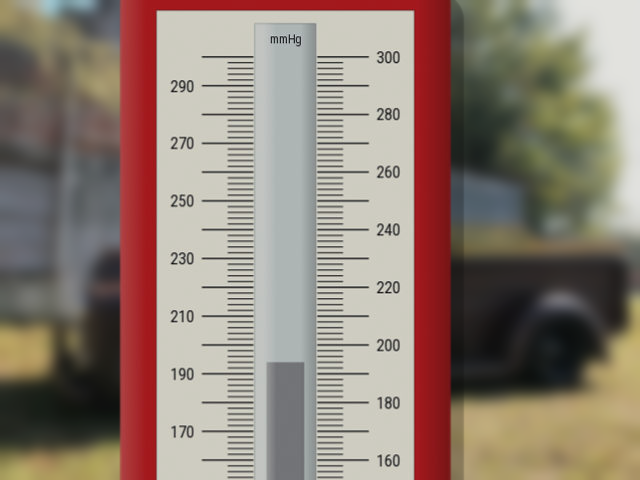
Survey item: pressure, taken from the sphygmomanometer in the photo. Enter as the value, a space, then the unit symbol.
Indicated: 194 mmHg
